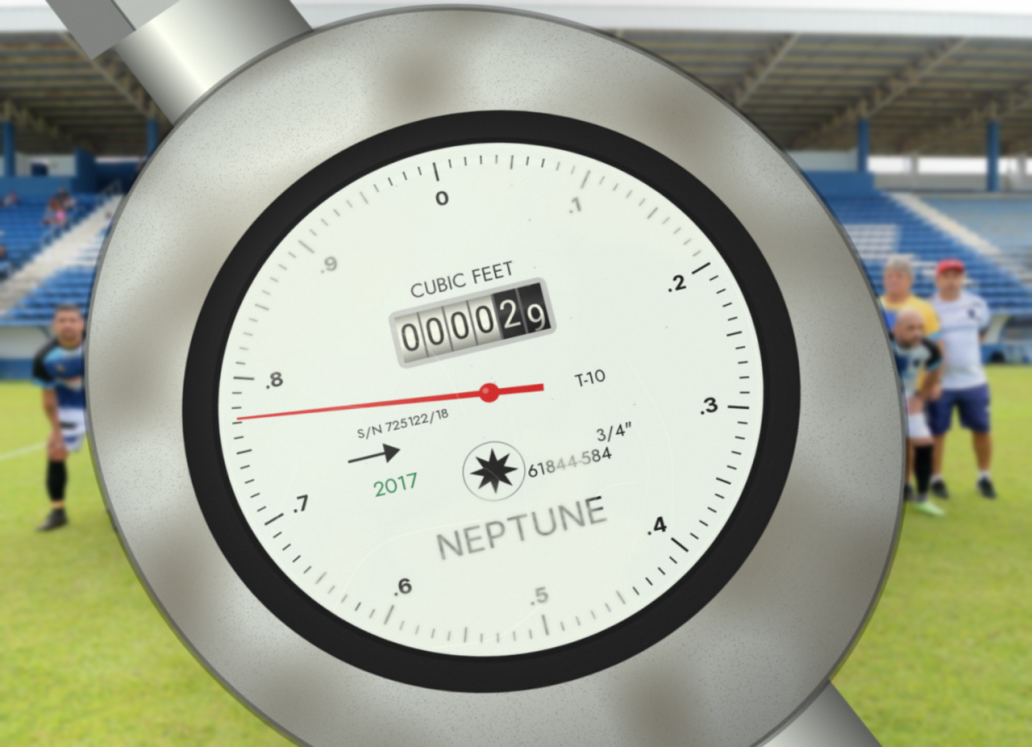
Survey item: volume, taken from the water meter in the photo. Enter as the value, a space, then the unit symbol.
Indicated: 28.77 ft³
